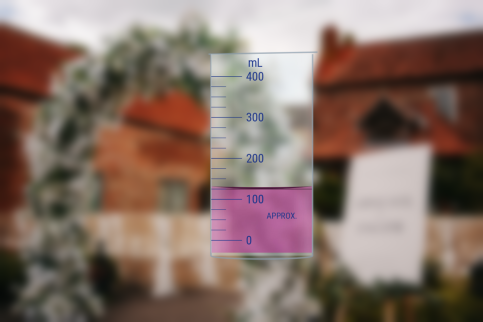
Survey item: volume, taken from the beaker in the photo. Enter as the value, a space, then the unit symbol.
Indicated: 125 mL
